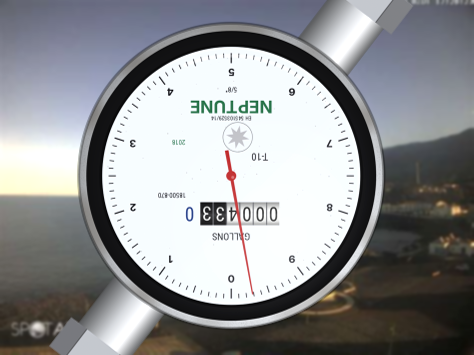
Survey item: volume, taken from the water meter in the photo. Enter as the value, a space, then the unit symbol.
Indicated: 4329.7 gal
